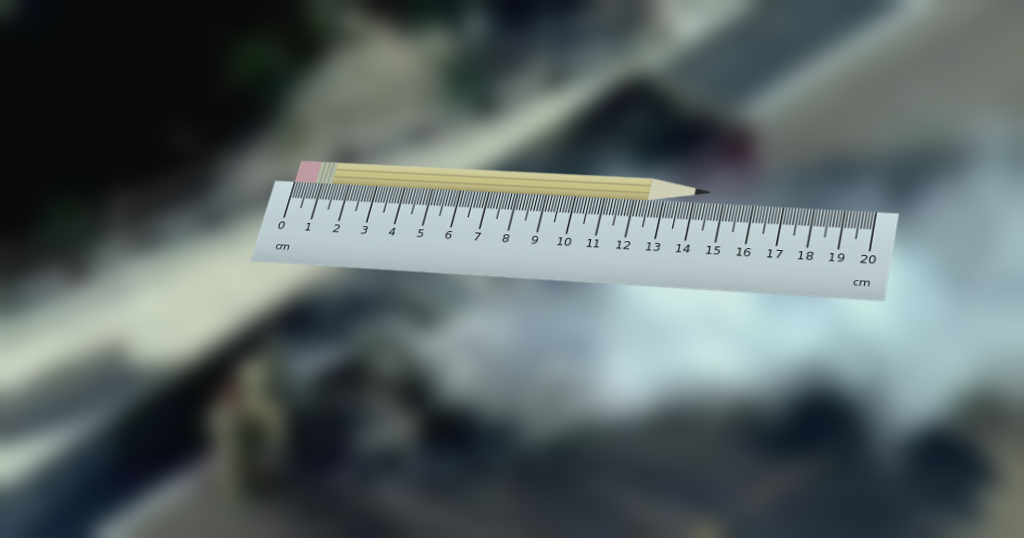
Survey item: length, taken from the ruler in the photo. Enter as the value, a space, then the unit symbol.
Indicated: 14.5 cm
